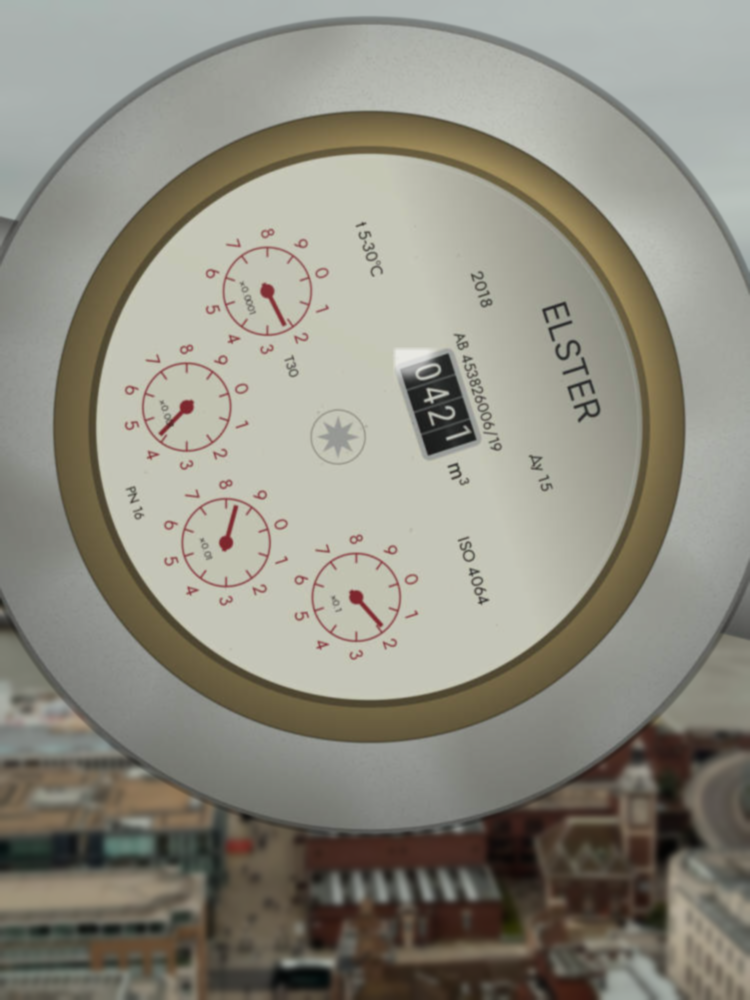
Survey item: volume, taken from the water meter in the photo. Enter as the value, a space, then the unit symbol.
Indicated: 421.1842 m³
